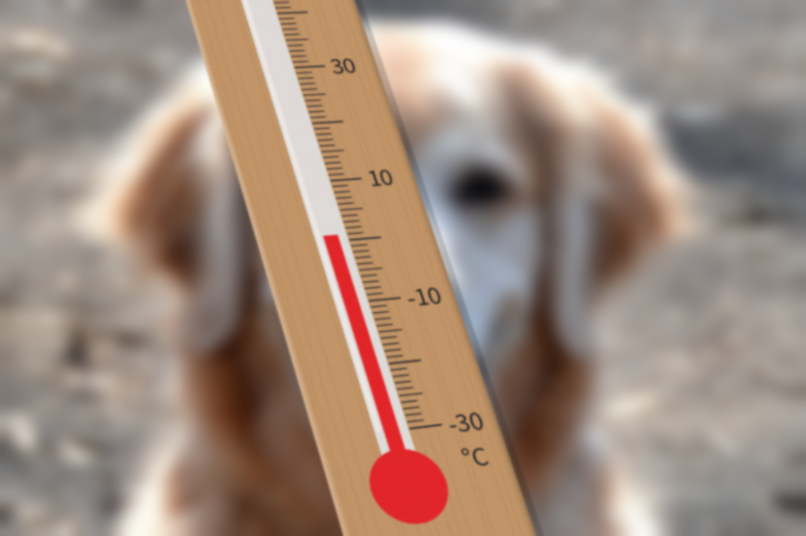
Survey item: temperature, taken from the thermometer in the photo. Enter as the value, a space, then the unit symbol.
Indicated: 1 °C
